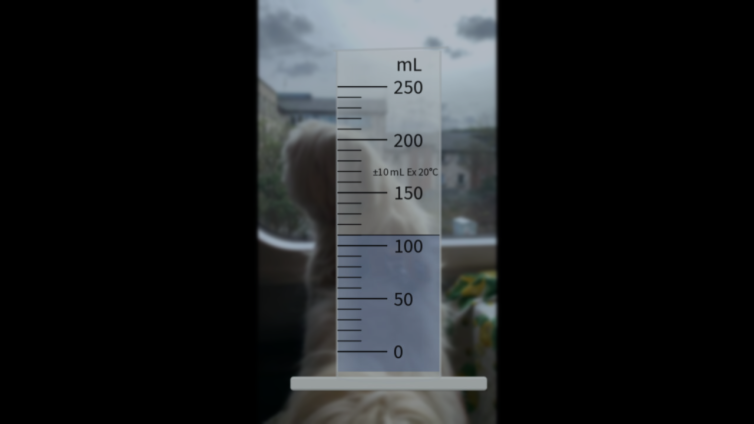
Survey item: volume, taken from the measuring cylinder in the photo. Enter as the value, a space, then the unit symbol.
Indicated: 110 mL
